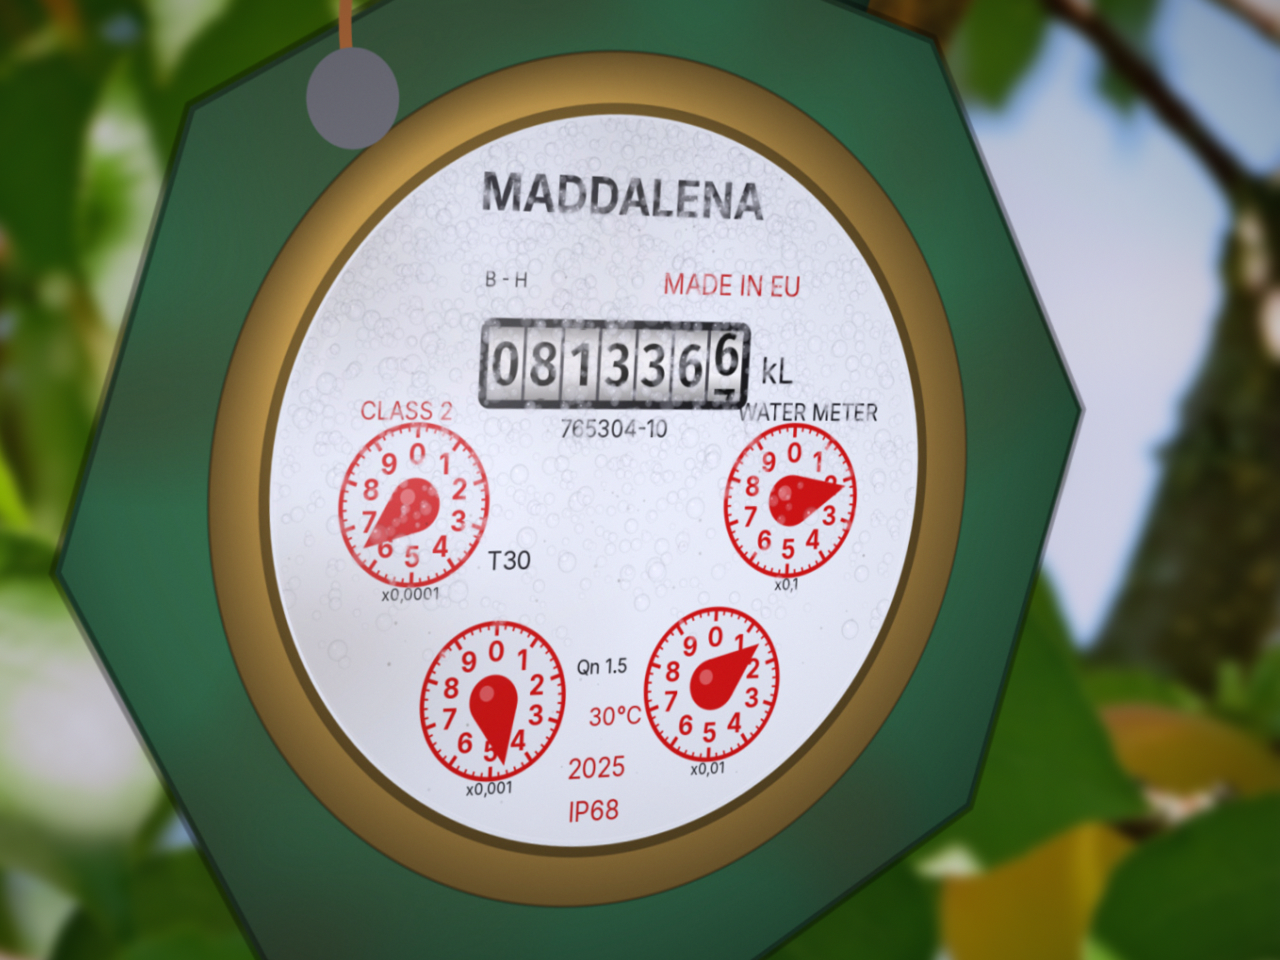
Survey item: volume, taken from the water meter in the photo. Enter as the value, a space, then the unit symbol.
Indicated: 813366.2146 kL
